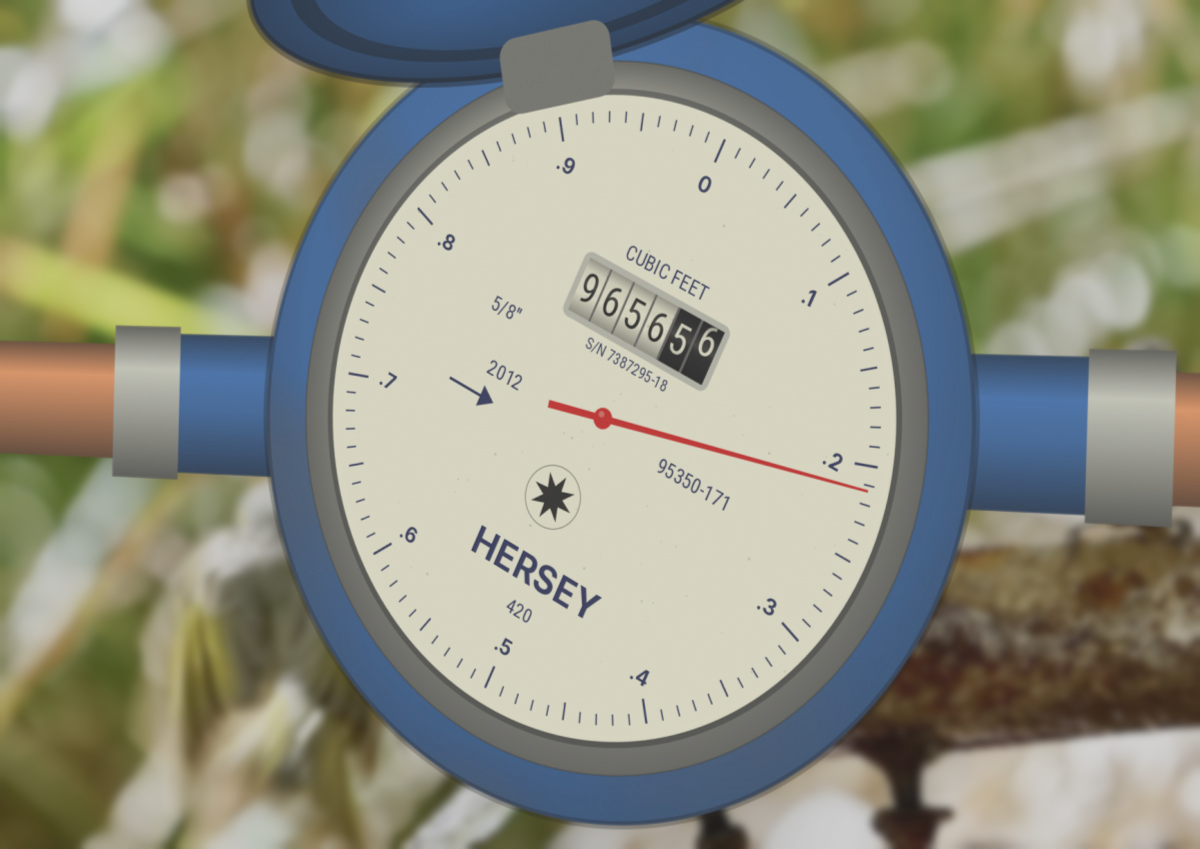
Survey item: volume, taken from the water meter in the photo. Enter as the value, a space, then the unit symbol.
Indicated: 965656.21 ft³
